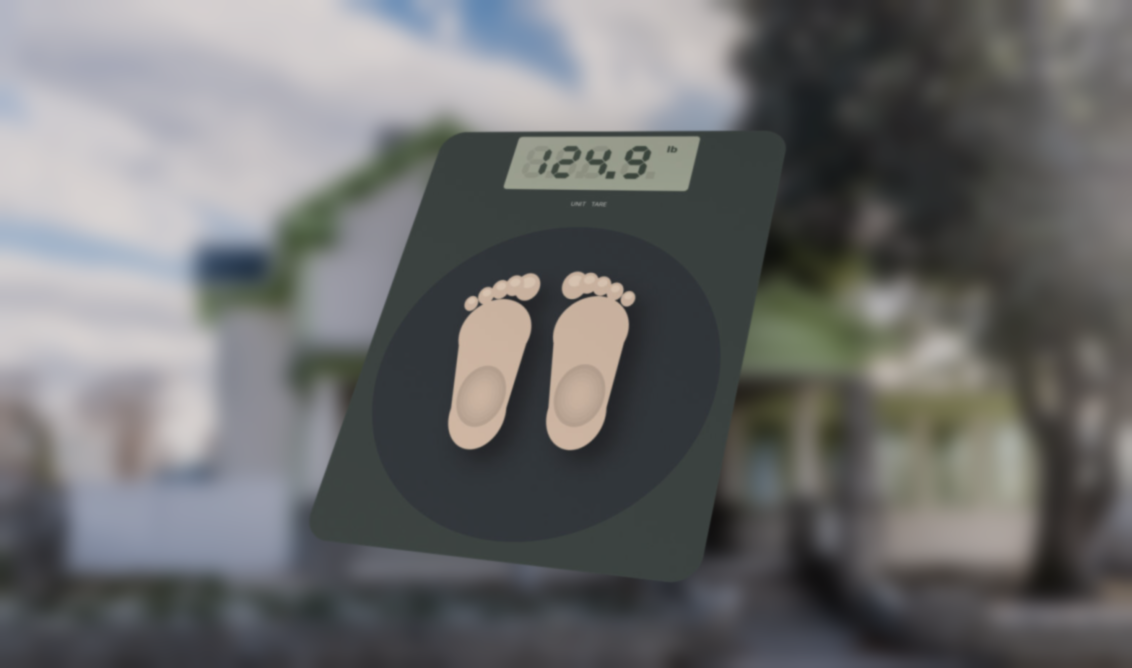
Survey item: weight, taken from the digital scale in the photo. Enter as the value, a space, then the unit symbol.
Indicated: 124.9 lb
